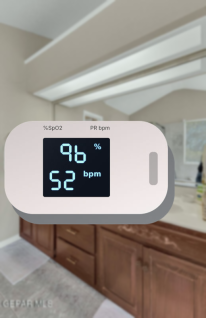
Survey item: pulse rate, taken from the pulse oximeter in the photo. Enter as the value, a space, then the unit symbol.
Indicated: 52 bpm
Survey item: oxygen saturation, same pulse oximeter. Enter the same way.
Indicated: 96 %
